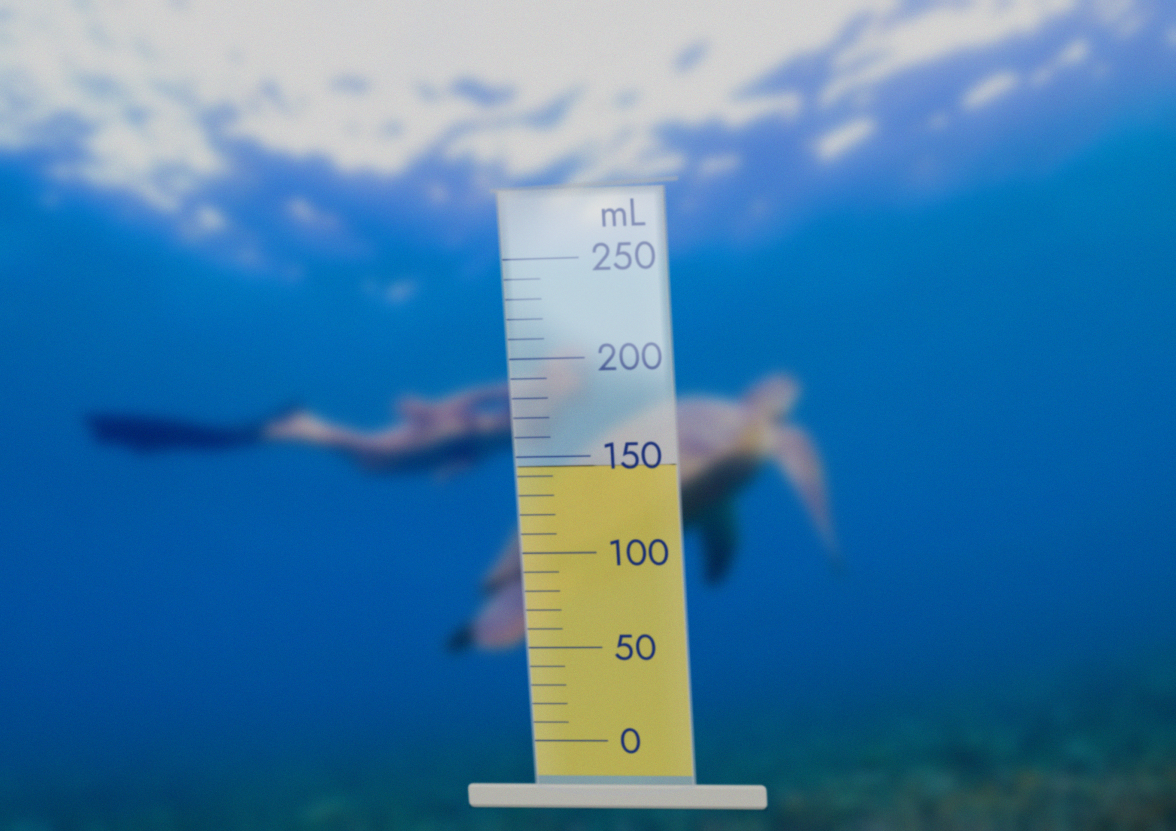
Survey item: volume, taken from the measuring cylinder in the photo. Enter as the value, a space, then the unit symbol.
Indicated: 145 mL
